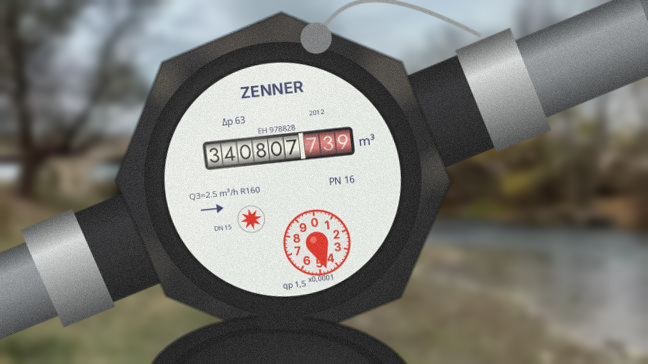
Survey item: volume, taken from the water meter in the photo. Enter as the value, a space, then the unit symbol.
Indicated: 340807.7394 m³
